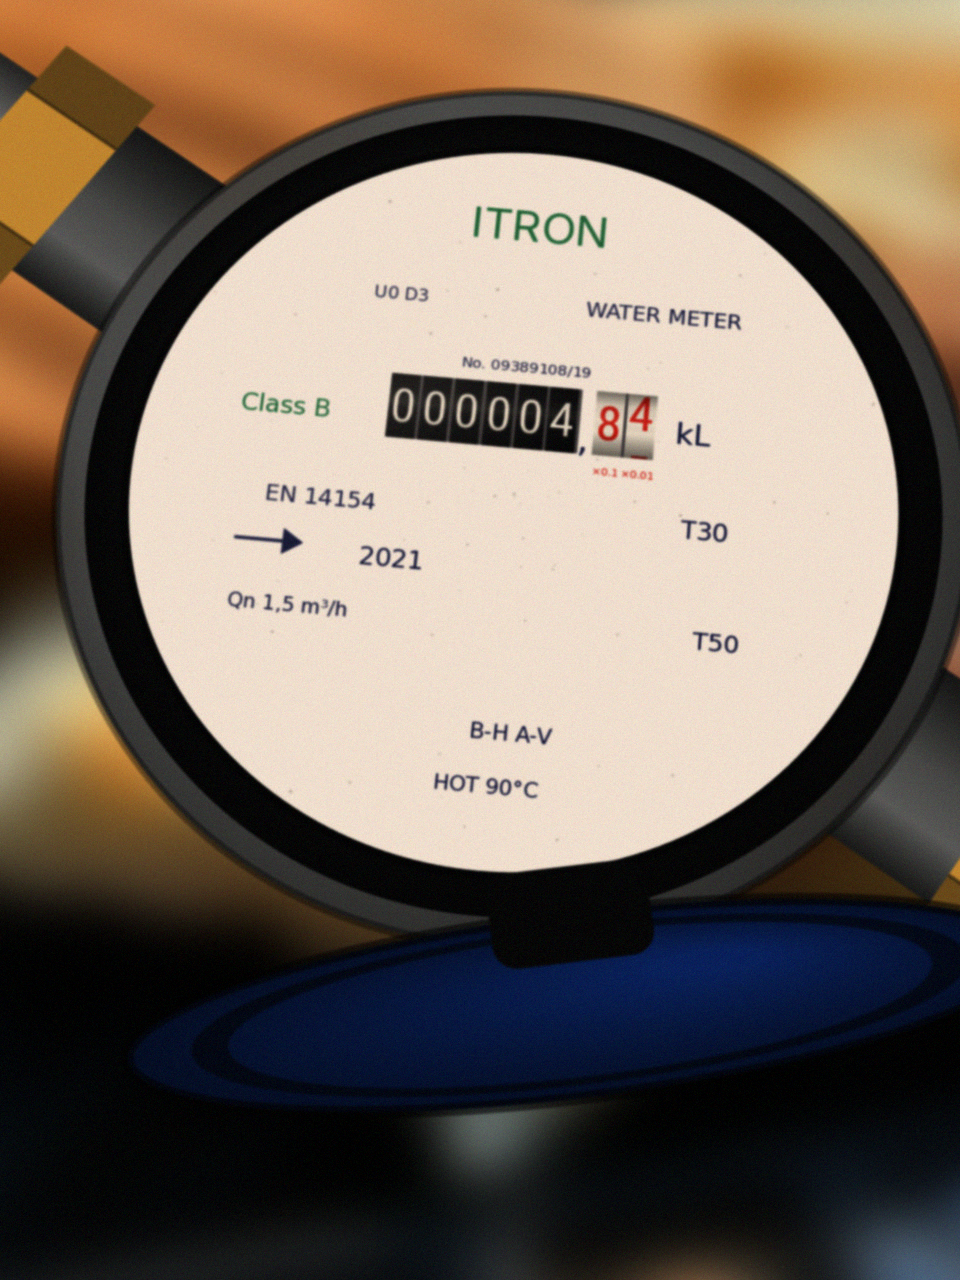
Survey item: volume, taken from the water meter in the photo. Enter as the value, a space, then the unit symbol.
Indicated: 4.84 kL
